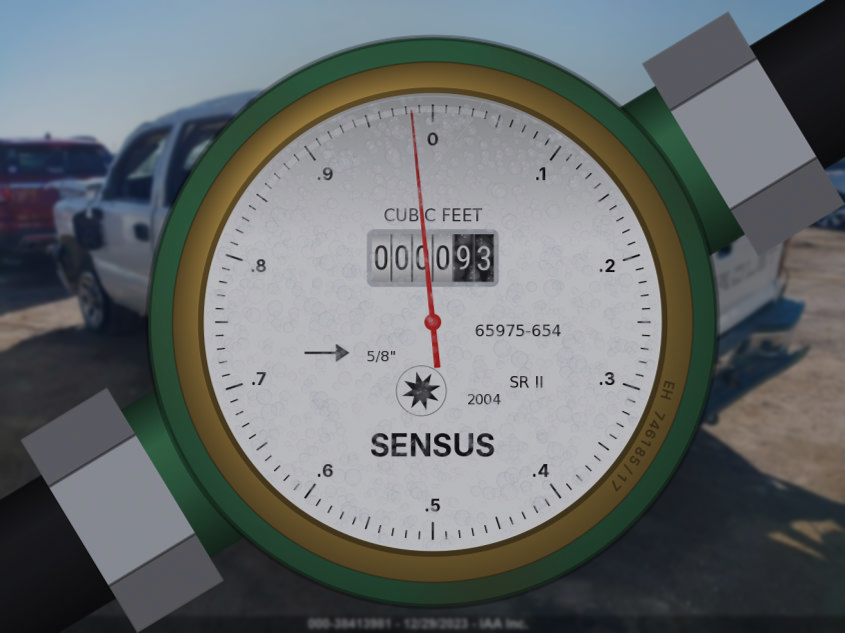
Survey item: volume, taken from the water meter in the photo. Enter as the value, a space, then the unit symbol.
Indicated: 92.98 ft³
